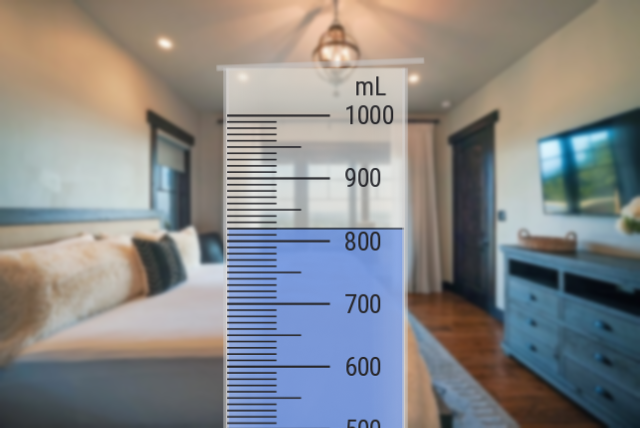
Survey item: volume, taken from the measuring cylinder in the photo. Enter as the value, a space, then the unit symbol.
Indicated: 820 mL
